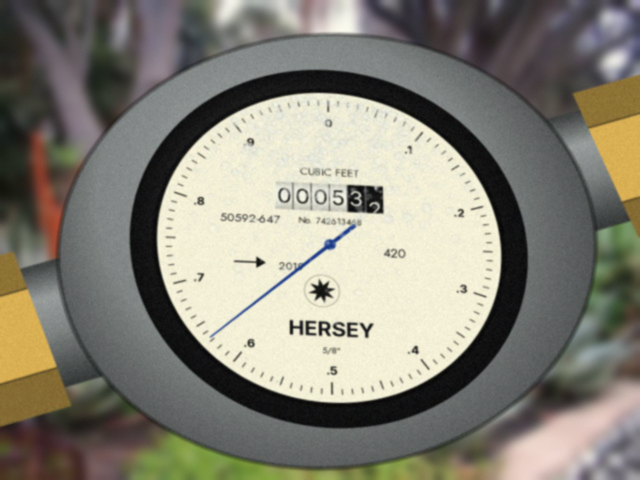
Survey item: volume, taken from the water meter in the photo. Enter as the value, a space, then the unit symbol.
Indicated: 531.63 ft³
